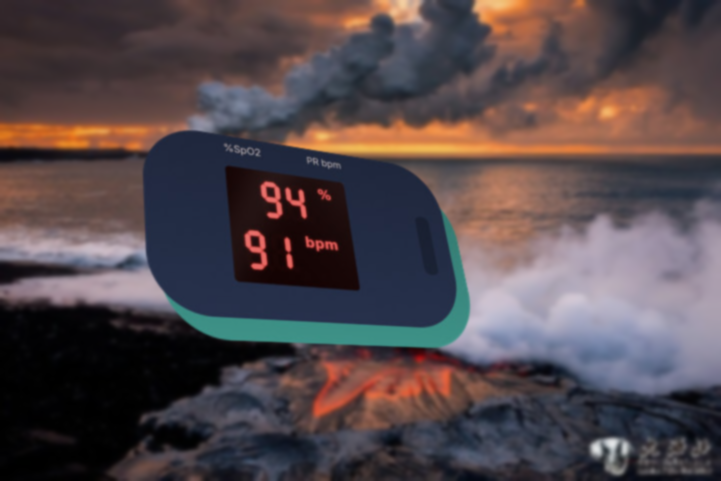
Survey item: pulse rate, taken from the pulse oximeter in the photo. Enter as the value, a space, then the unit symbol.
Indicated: 91 bpm
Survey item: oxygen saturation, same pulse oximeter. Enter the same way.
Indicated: 94 %
